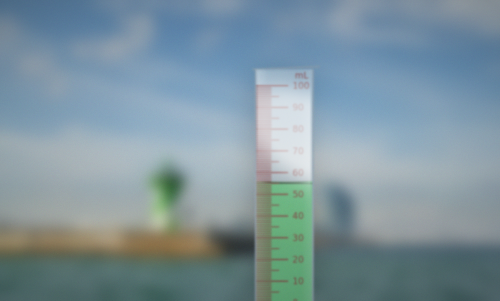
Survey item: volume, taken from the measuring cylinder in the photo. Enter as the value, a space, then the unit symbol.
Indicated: 55 mL
